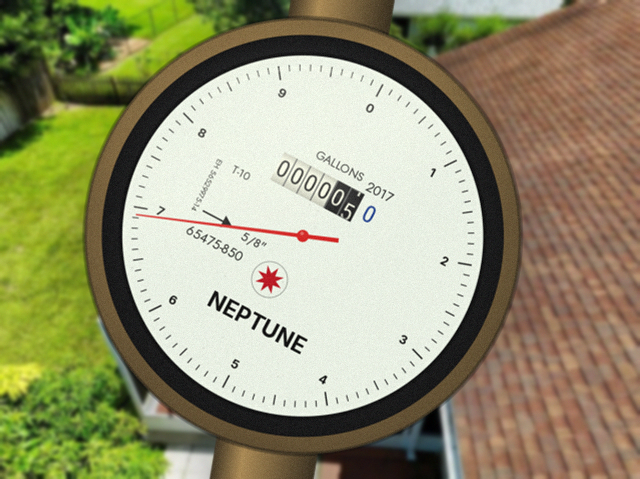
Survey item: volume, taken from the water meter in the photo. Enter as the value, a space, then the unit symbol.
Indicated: 46.9 gal
